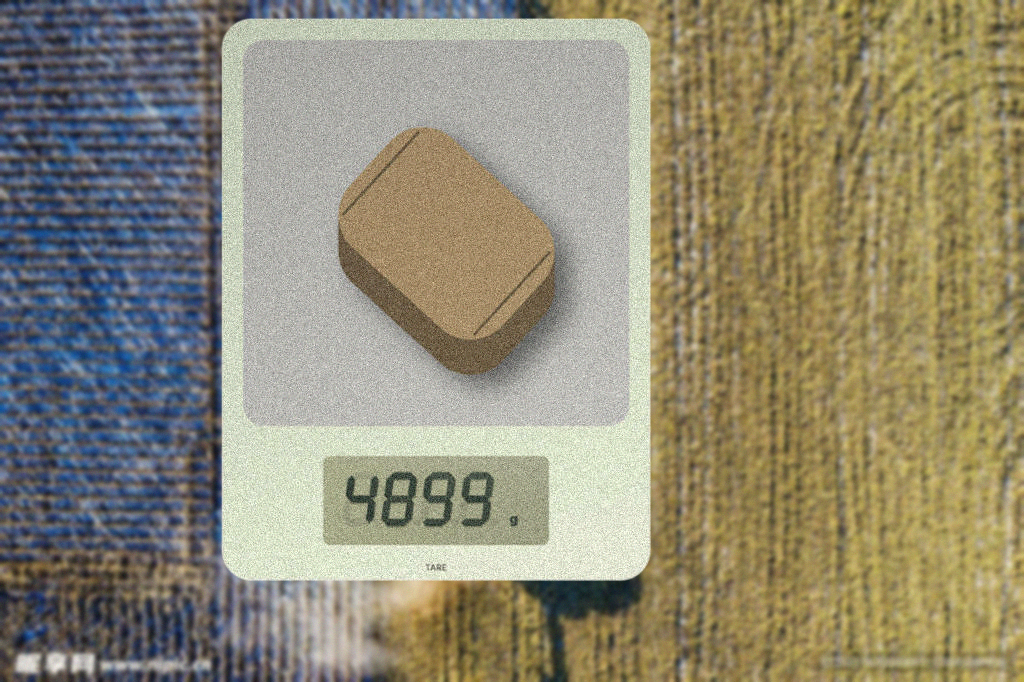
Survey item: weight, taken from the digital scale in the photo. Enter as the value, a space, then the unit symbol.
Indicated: 4899 g
